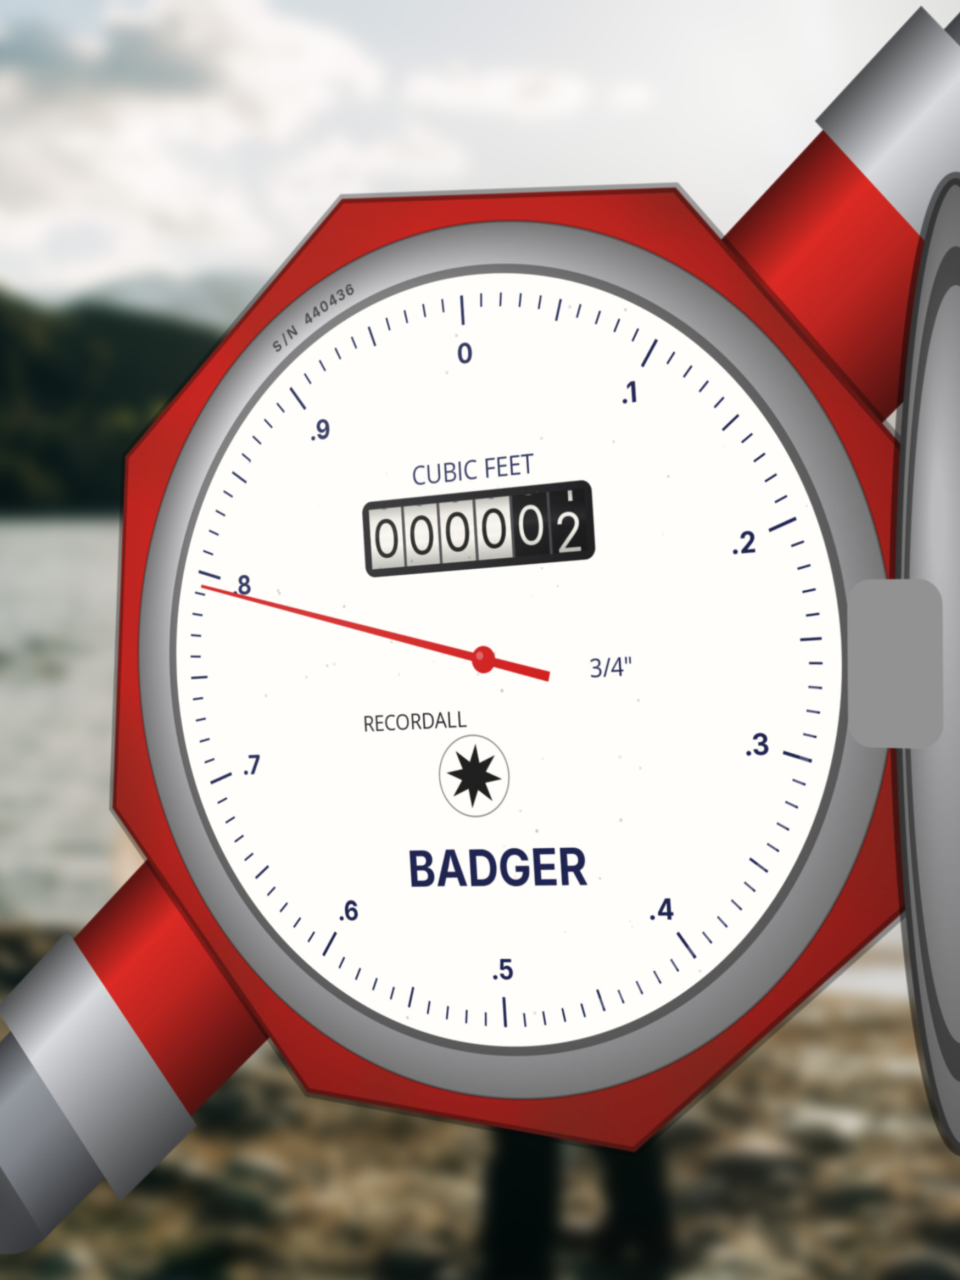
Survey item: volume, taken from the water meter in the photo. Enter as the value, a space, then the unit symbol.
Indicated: 1.79 ft³
